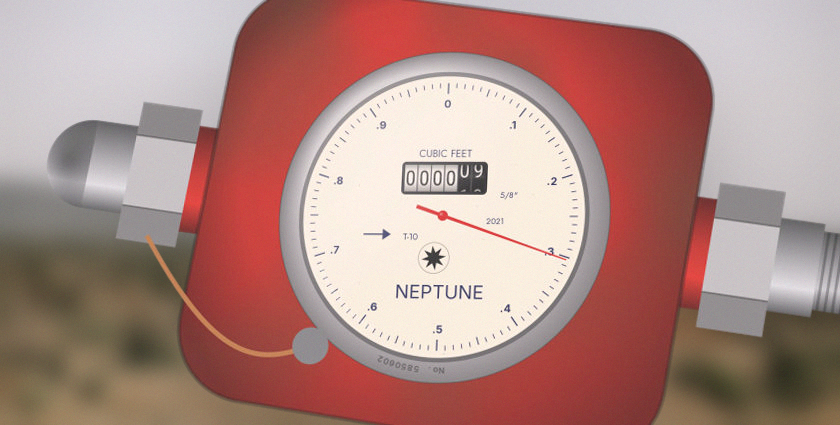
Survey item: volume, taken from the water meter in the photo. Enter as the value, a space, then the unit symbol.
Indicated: 9.30 ft³
